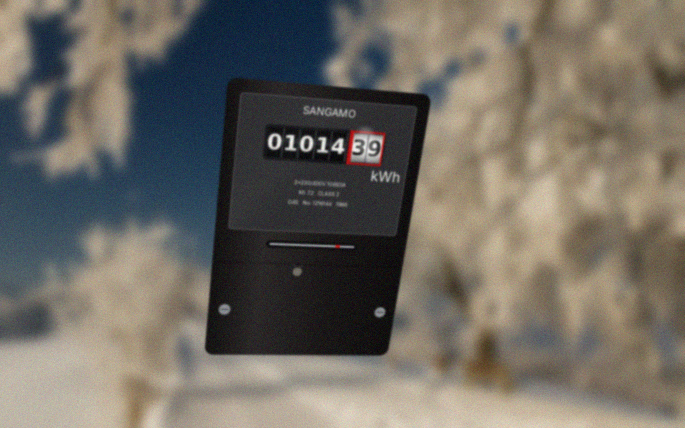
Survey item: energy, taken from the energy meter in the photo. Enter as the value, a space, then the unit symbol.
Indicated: 1014.39 kWh
